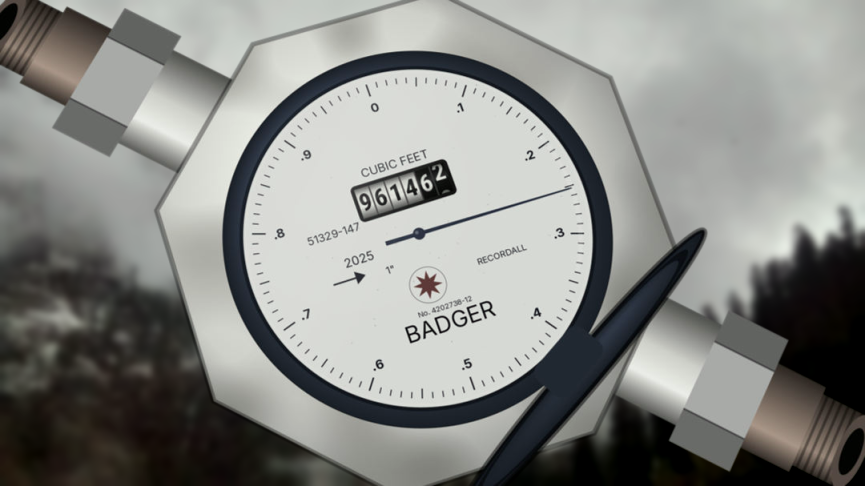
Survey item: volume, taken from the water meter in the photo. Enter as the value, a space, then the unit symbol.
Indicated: 961462.25 ft³
